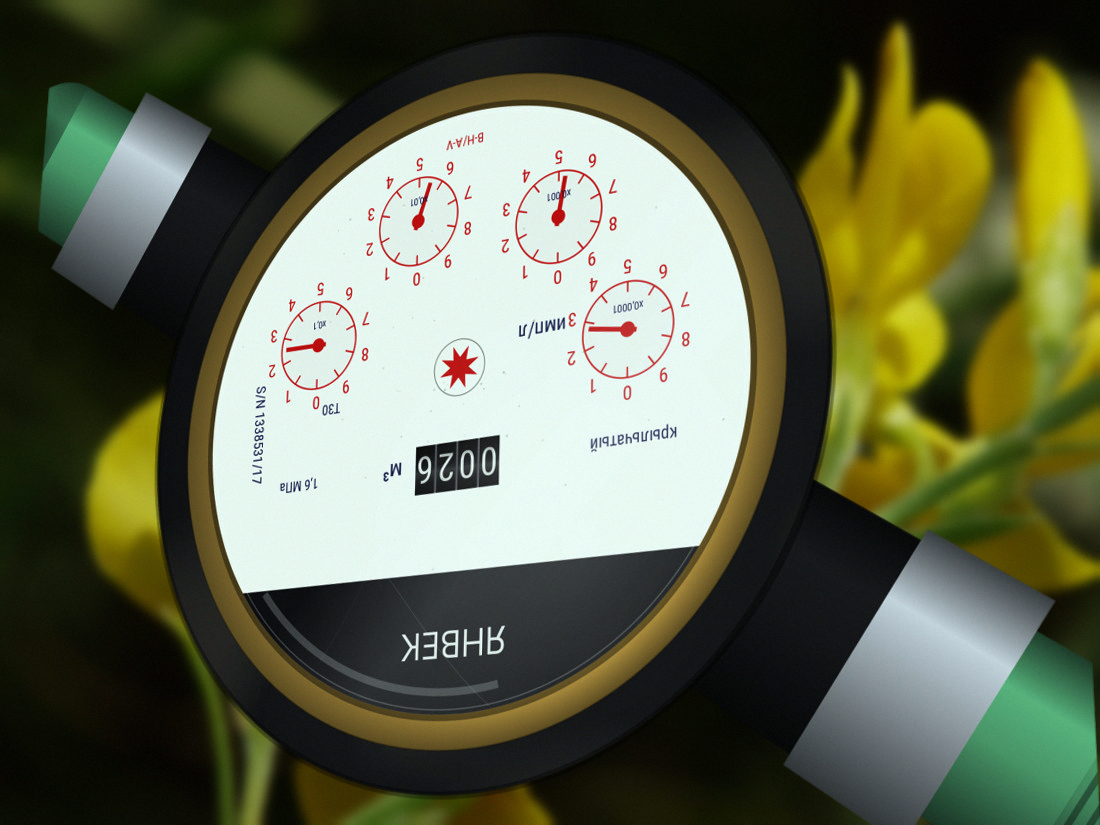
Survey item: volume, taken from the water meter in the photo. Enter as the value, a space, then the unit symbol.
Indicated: 26.2552 m³
